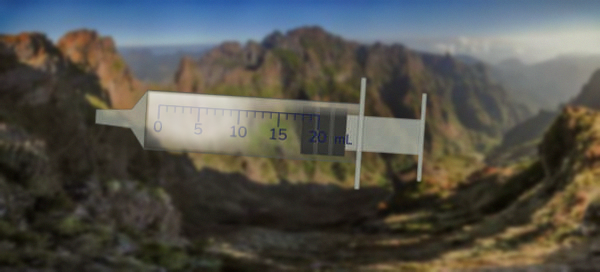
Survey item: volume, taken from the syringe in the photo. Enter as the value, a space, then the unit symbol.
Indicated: 18 mL
